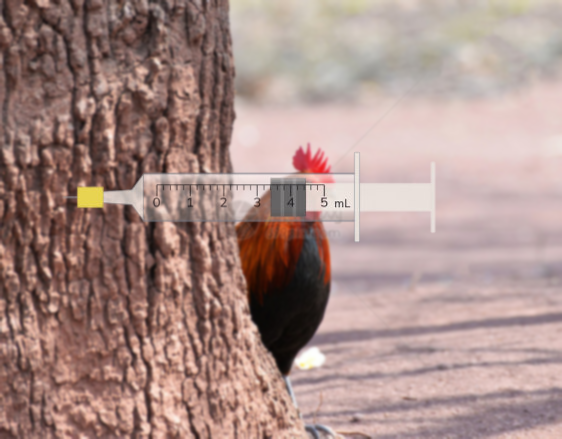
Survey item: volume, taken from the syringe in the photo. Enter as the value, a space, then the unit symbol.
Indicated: 3.4 mL
